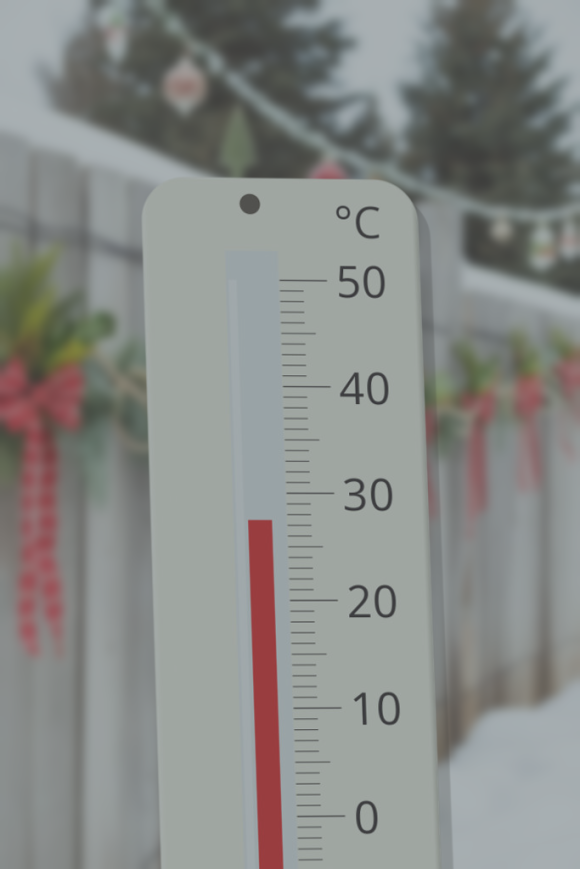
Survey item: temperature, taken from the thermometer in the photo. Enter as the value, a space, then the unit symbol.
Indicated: 27.5 °C
